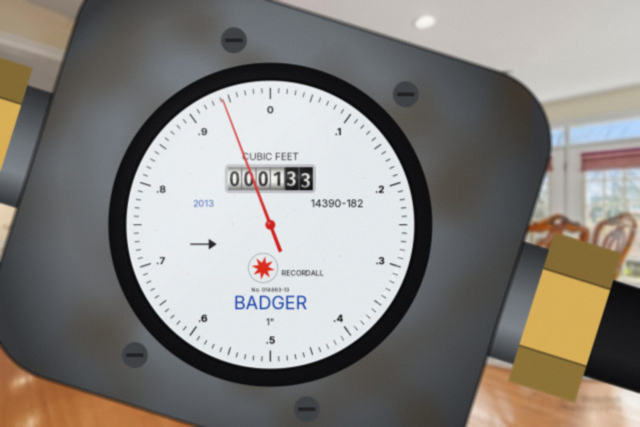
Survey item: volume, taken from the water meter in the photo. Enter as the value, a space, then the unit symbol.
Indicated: 132.94 ft³
